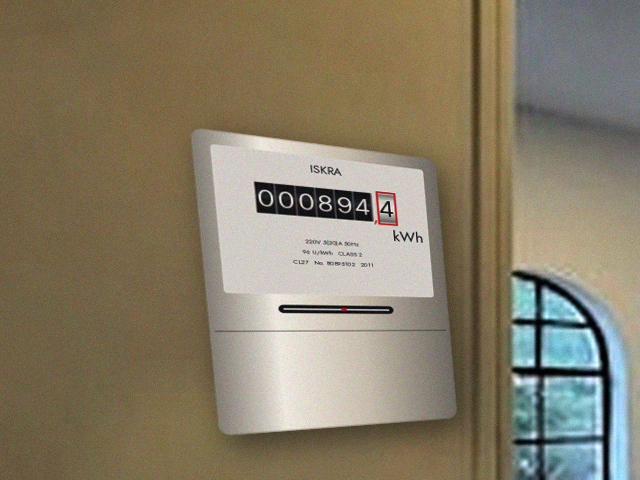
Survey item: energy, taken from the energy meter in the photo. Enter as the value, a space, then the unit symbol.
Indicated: 894.4 kWh
